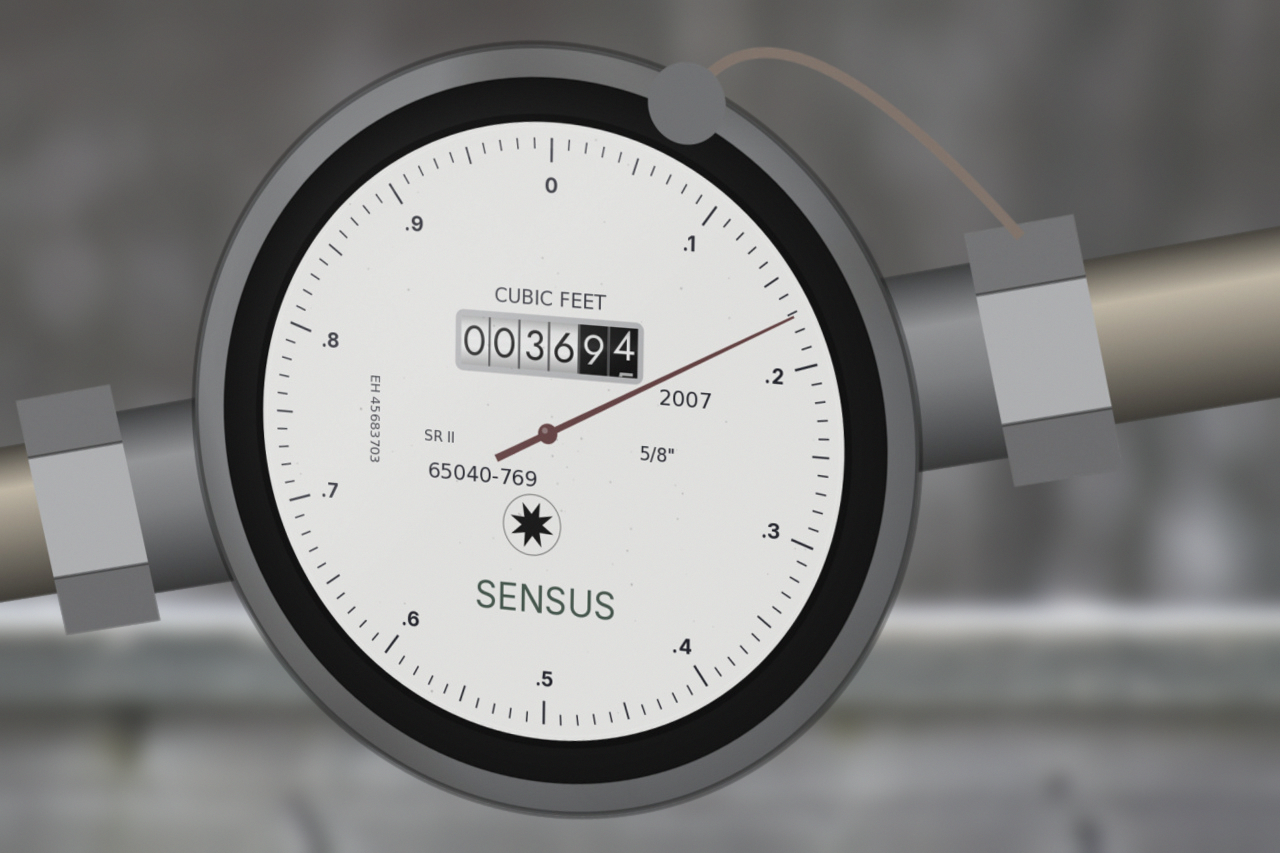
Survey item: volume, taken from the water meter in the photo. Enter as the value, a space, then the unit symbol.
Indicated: 3694.17 ft³
